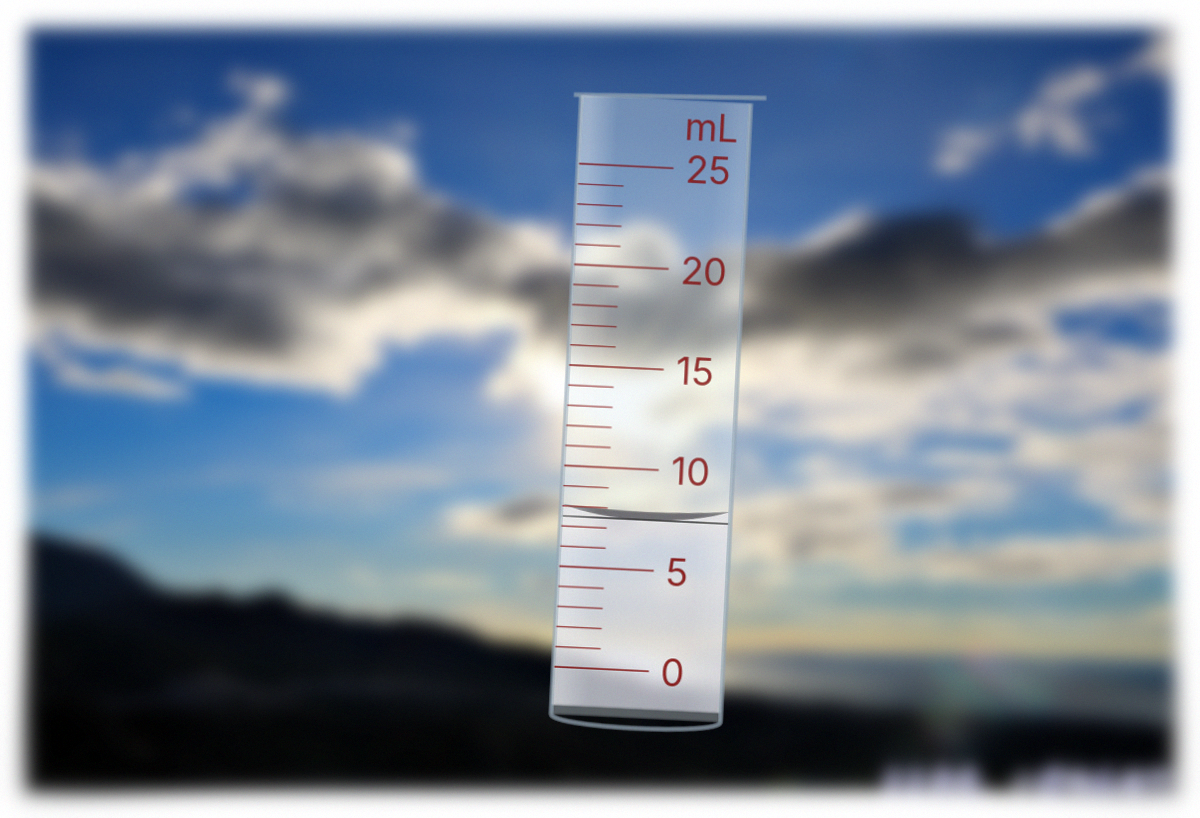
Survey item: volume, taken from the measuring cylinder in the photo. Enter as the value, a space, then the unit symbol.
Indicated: 7.5 mL
